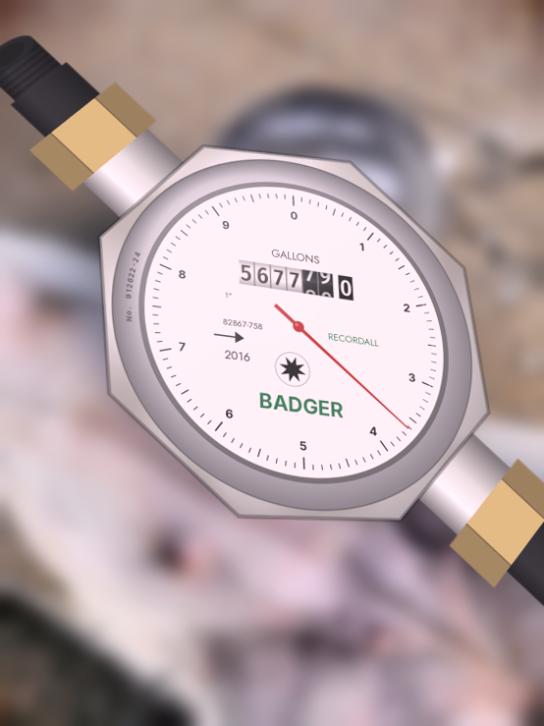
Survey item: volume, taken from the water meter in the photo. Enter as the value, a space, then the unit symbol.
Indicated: 5677793.6 gal
